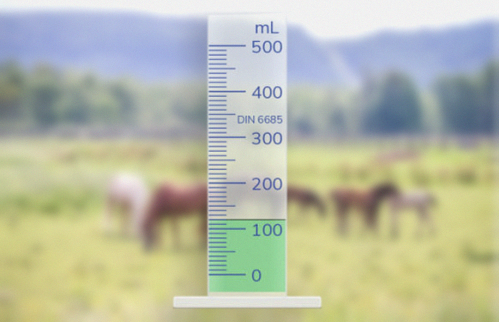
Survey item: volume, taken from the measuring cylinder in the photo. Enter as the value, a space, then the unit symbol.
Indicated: 120 mL
